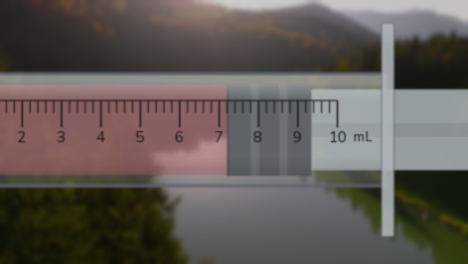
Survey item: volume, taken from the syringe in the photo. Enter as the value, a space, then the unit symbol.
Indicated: 7.2 mL
